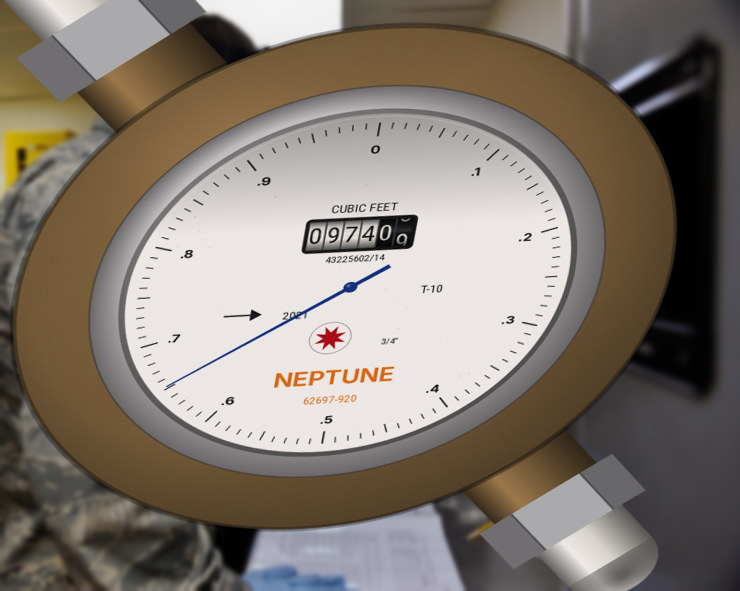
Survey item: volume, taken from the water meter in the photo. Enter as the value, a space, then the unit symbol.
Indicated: 97408.65 ft³
